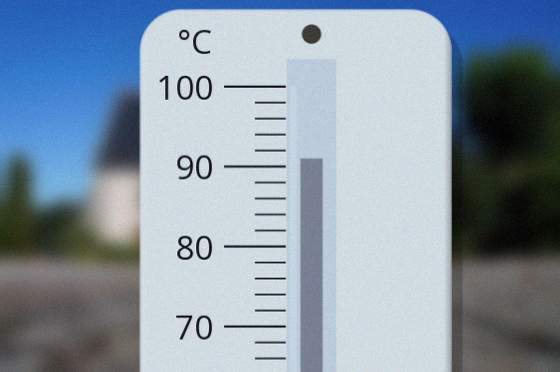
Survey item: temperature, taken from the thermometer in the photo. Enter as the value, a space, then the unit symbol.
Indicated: 91 °C
